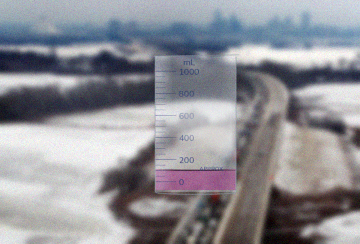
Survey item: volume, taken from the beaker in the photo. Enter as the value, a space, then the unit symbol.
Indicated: 100 mL
